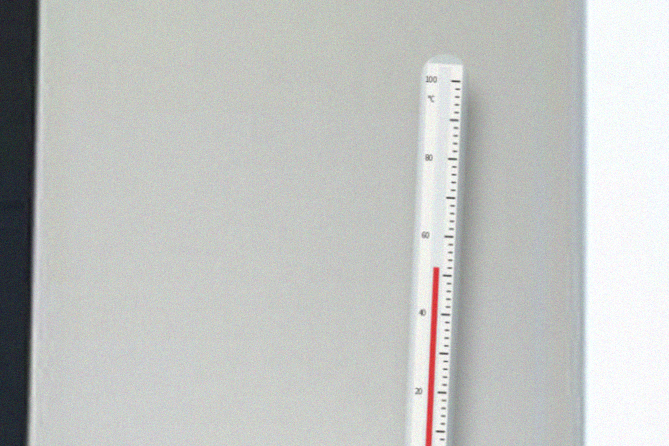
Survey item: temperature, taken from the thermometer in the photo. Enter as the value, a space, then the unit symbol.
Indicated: 52 °C
